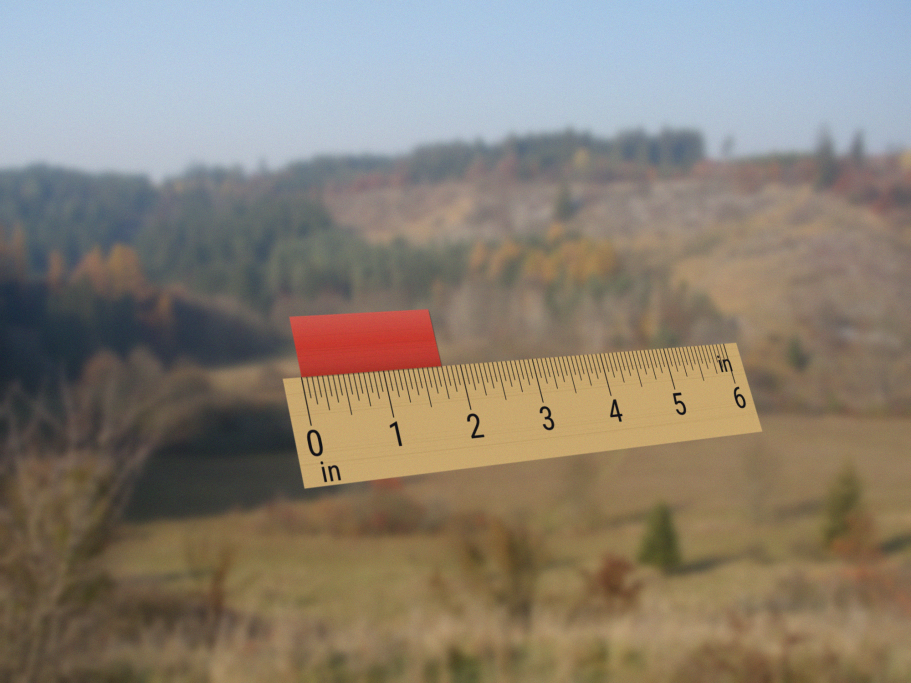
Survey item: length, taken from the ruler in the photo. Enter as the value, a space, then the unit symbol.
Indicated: 1.75 in
